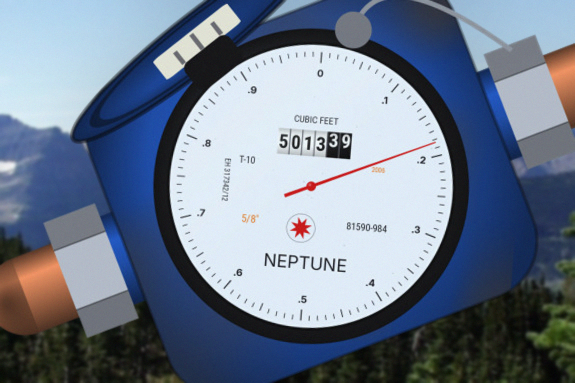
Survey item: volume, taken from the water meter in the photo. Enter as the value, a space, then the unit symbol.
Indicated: 501339.18 ft³
